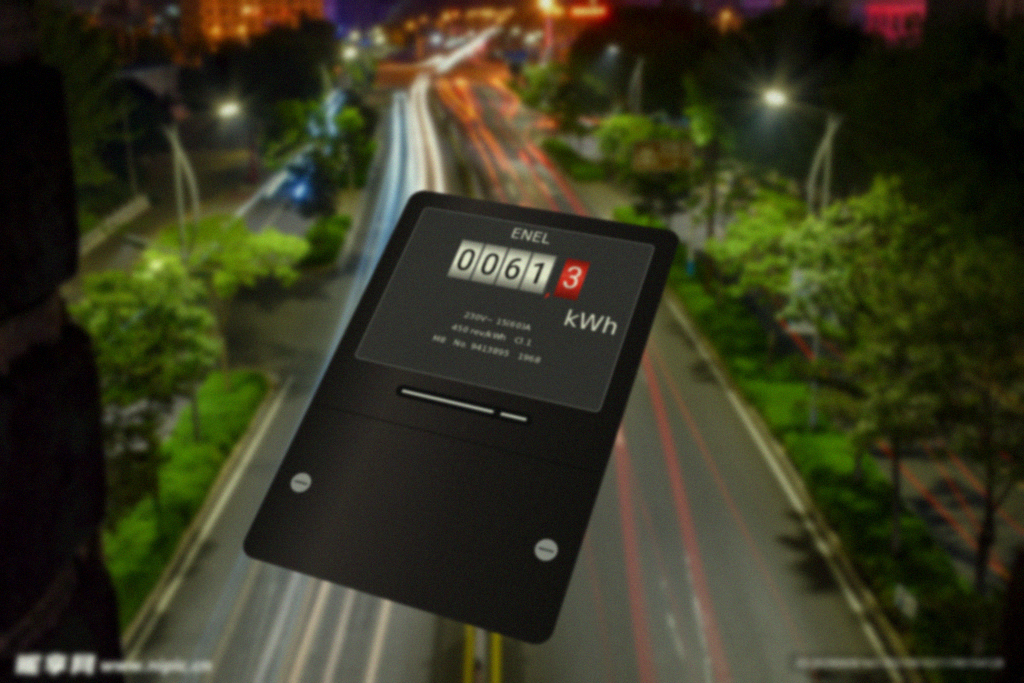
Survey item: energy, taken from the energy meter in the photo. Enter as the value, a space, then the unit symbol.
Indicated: 61.3 kWh
